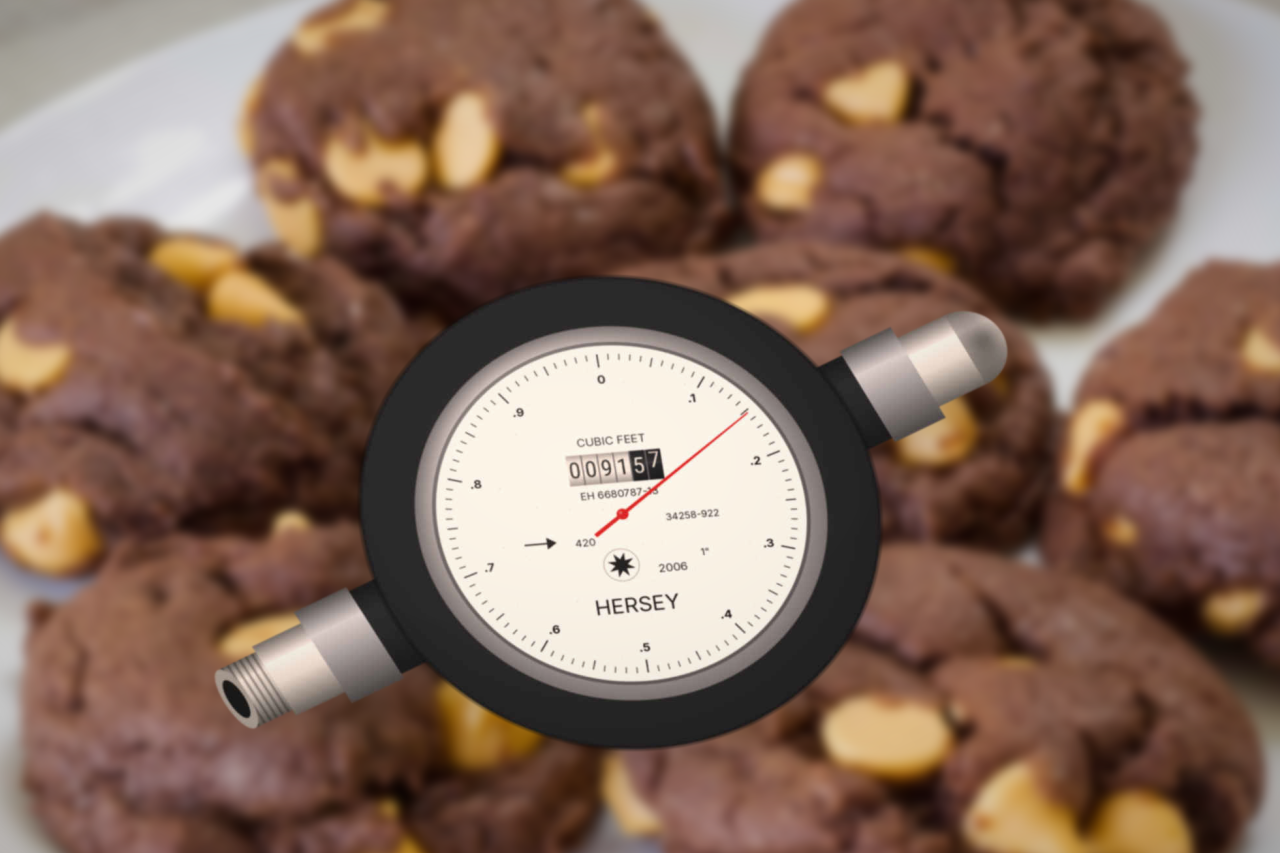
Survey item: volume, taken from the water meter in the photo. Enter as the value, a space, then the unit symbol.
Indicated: 9157.15 ft³
